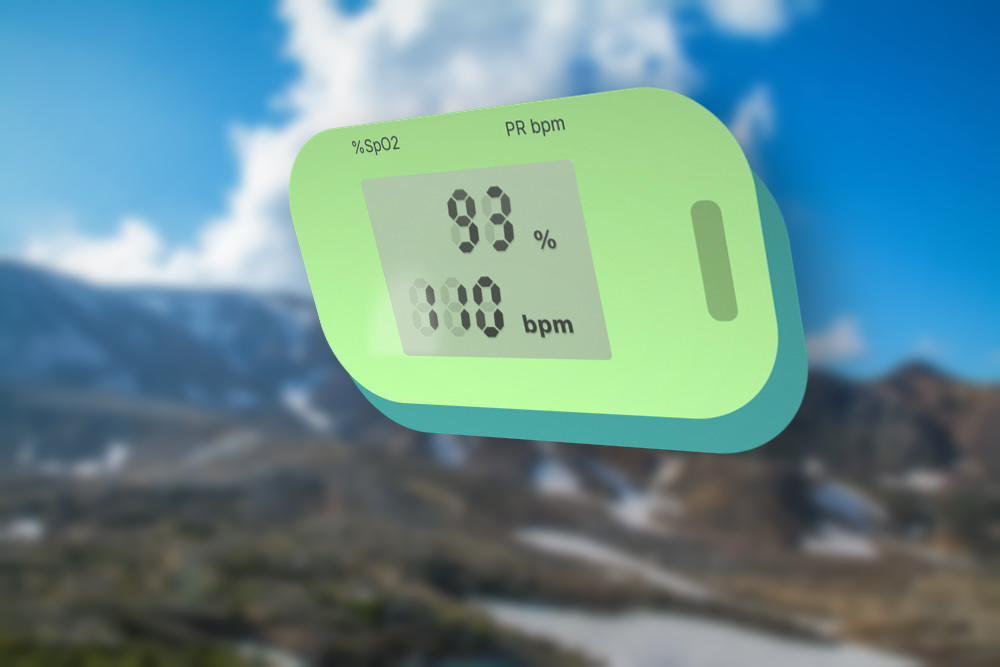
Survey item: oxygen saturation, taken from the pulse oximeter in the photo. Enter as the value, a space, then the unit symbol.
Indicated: 93 %
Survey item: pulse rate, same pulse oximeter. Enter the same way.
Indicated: 110 bpm
